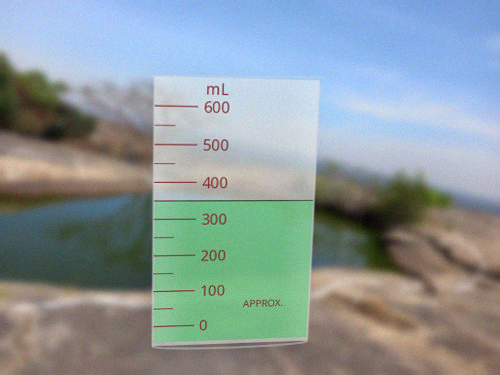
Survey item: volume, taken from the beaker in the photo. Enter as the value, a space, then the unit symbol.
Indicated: 350 mL
